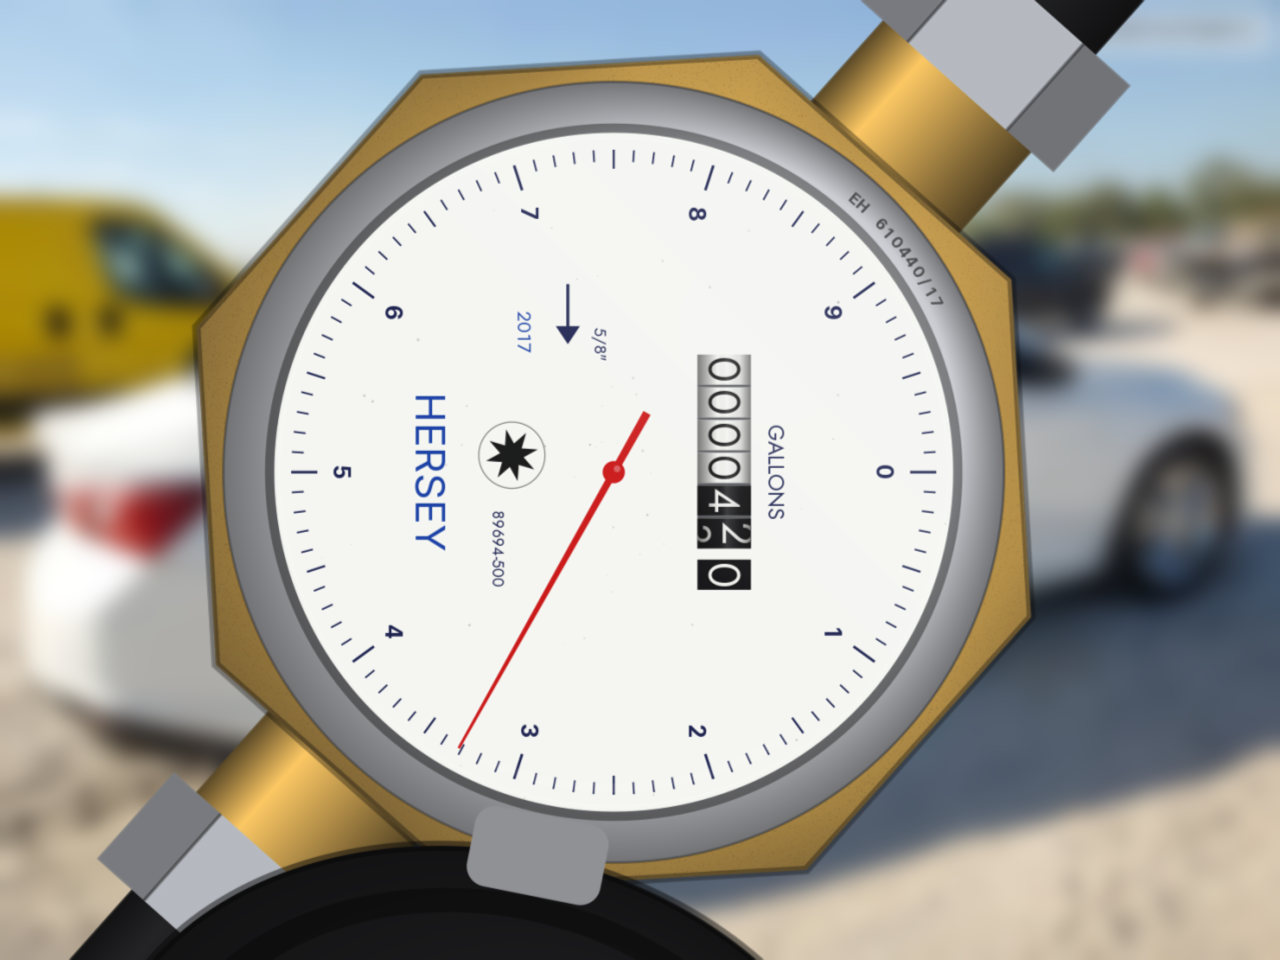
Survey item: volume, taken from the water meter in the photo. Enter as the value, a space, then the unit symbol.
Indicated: 423.3 gal
